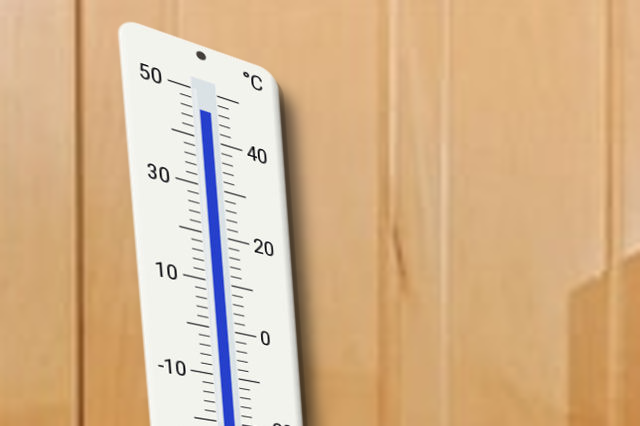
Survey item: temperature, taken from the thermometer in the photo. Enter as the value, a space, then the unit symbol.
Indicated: 46 °C
